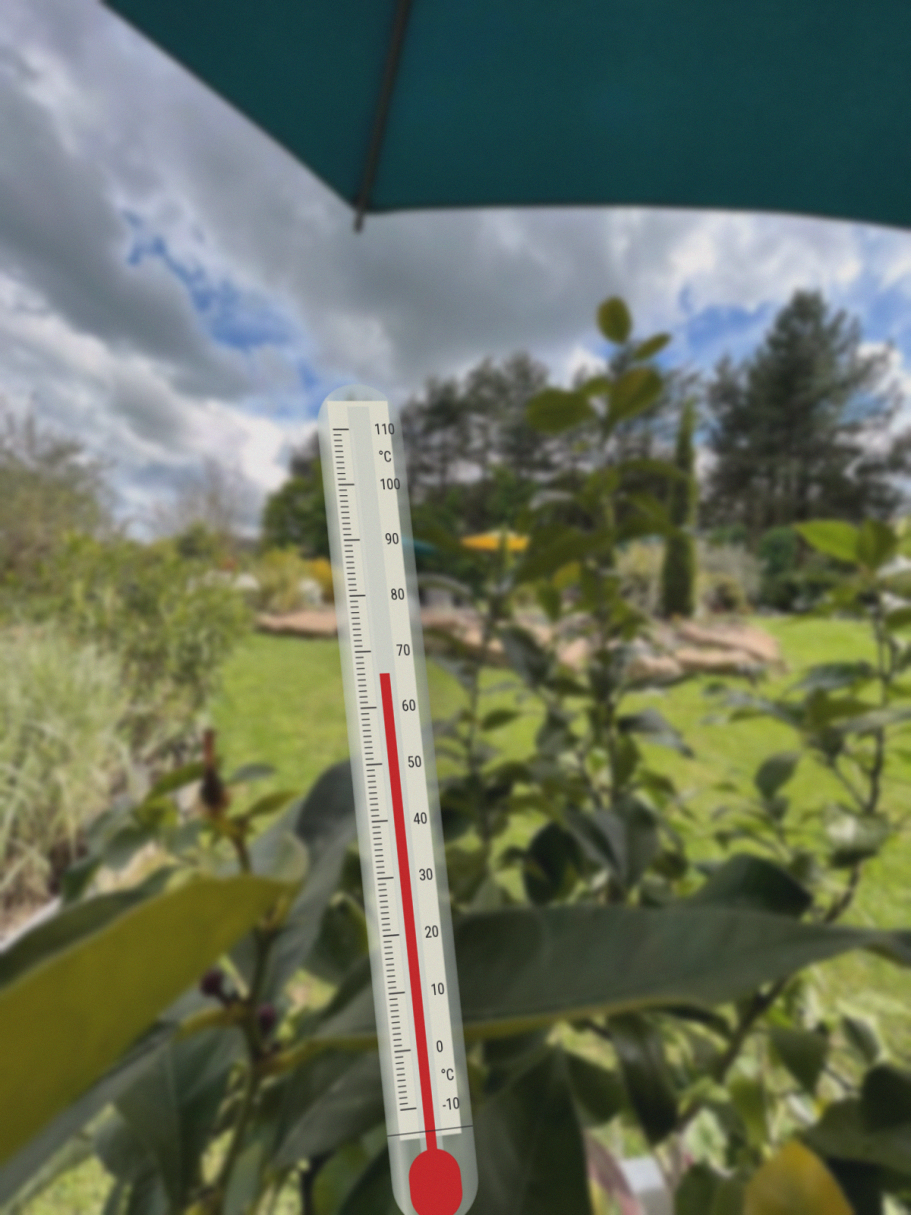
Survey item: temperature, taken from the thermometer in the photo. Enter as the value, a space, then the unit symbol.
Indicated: 66 °C
